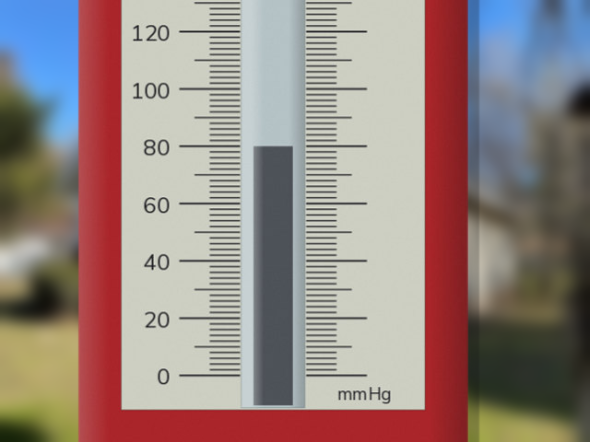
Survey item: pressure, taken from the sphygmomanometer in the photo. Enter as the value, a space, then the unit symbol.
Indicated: 80 mmHg
